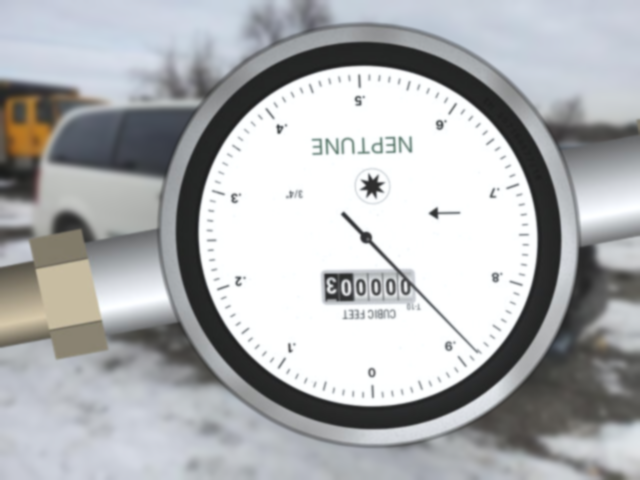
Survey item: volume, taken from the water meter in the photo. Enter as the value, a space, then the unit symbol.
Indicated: 2.88 ft³
